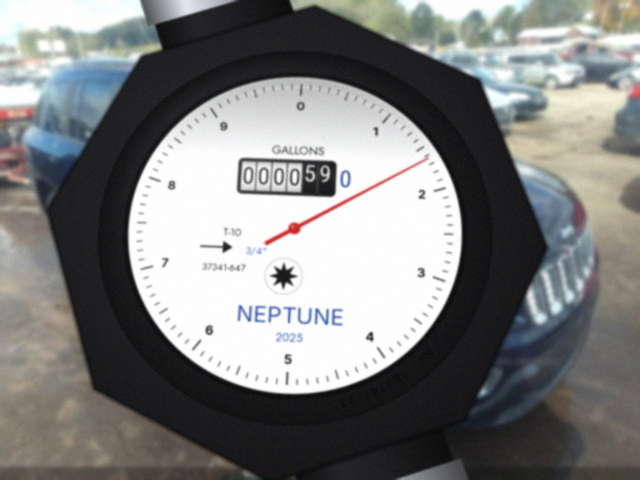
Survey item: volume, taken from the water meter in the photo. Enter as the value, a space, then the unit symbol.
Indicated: 591.6 gal
